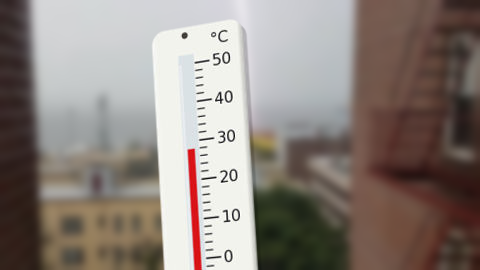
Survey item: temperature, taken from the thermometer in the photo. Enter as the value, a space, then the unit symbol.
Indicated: 28 °C
